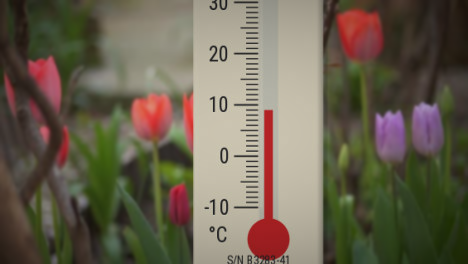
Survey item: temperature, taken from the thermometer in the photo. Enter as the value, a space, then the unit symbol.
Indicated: 9 °C
